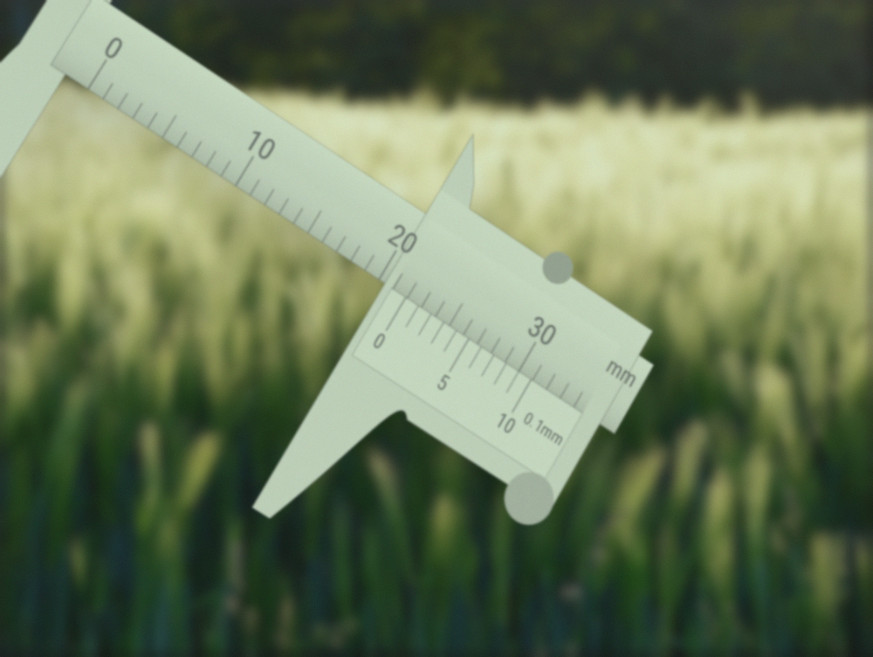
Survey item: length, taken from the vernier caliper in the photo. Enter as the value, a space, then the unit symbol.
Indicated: 21.9 mm
